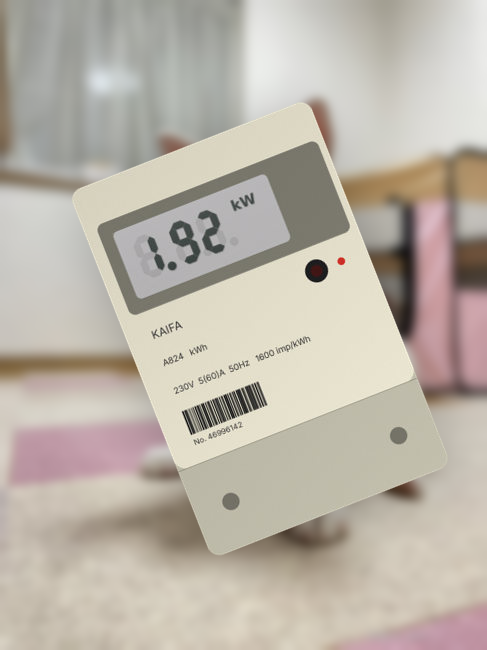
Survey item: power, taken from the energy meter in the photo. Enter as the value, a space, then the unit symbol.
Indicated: 1.92 kW
